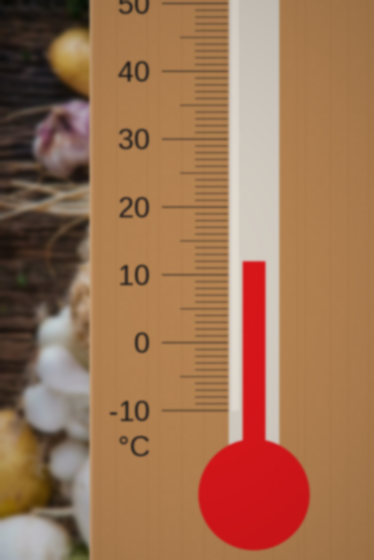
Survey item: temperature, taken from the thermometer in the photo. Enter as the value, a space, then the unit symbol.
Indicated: 12 °C
